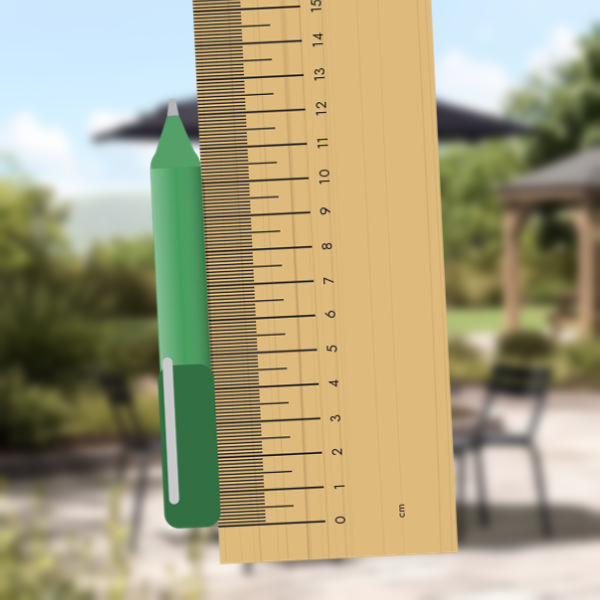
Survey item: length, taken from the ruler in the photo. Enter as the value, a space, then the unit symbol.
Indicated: 12.5 cm
